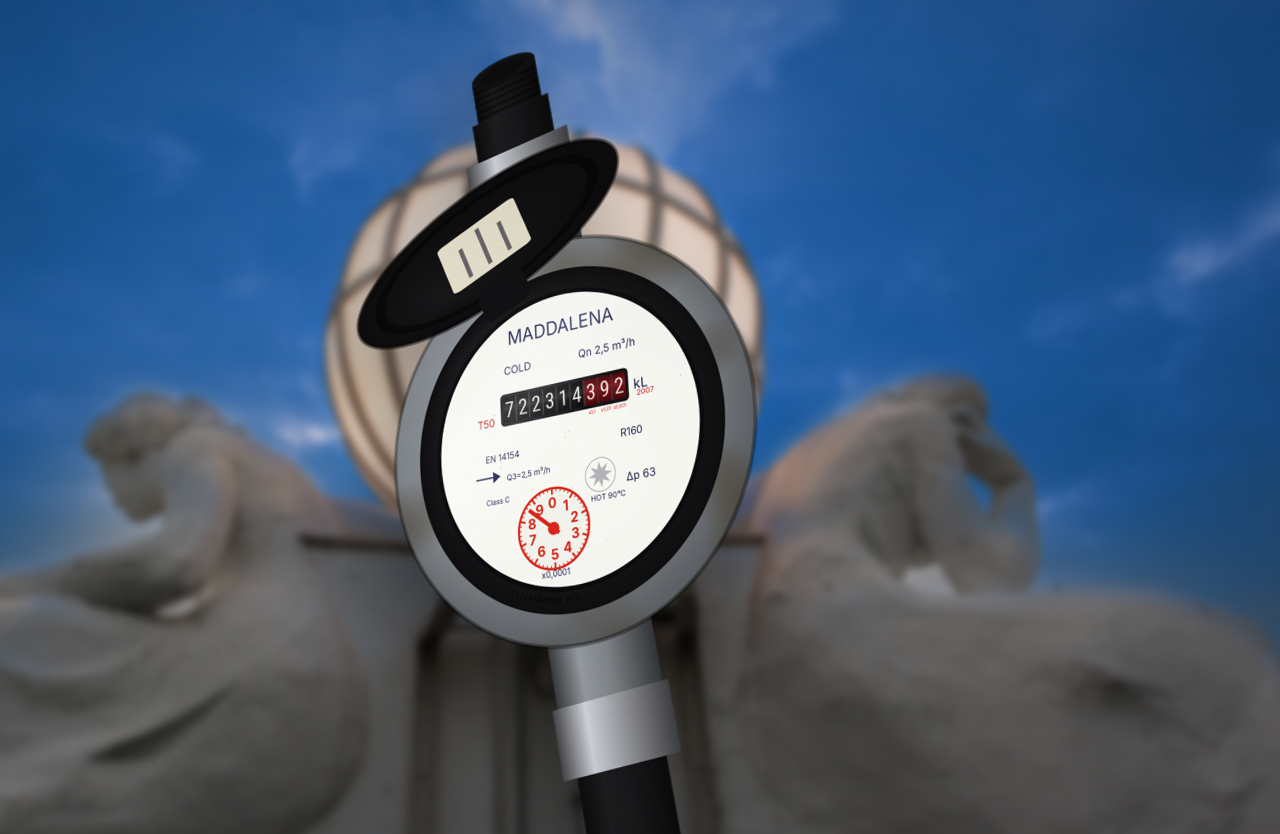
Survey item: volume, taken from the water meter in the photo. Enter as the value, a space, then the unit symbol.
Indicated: 722314.3928 kL
